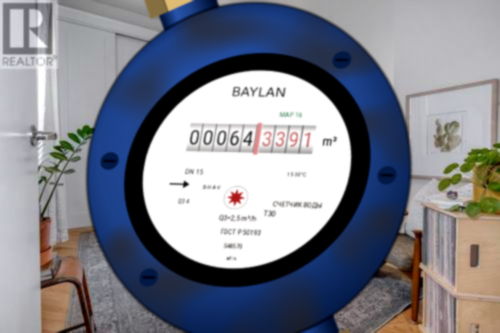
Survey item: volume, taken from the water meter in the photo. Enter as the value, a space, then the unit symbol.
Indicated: 64.3391 m³
